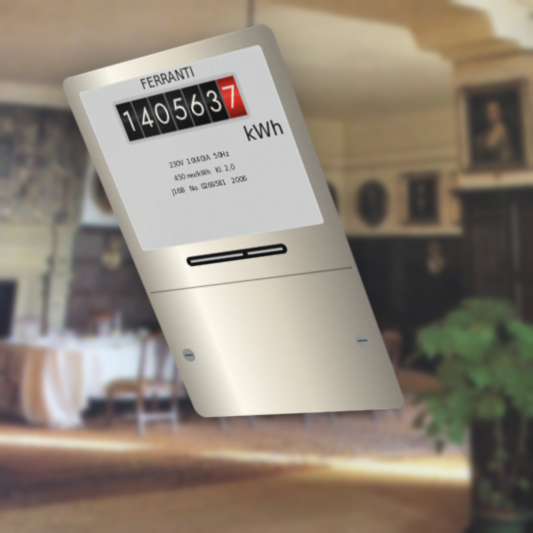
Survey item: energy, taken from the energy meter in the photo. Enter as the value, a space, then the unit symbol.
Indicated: 140563.7 kWh
